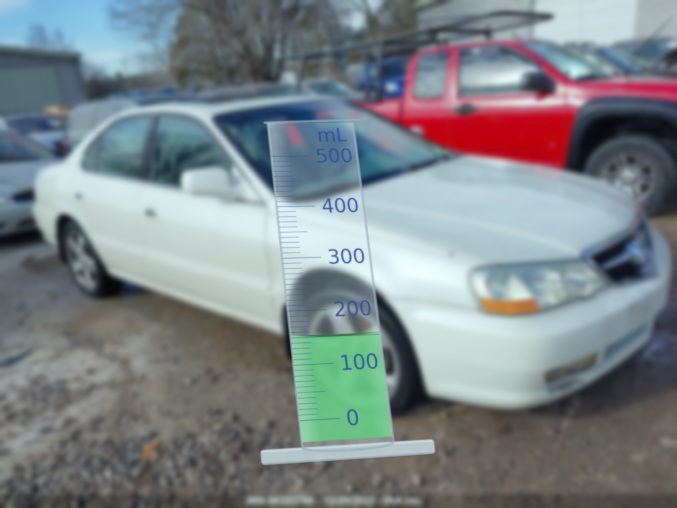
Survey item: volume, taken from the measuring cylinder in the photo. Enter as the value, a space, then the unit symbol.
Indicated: 150 mL
